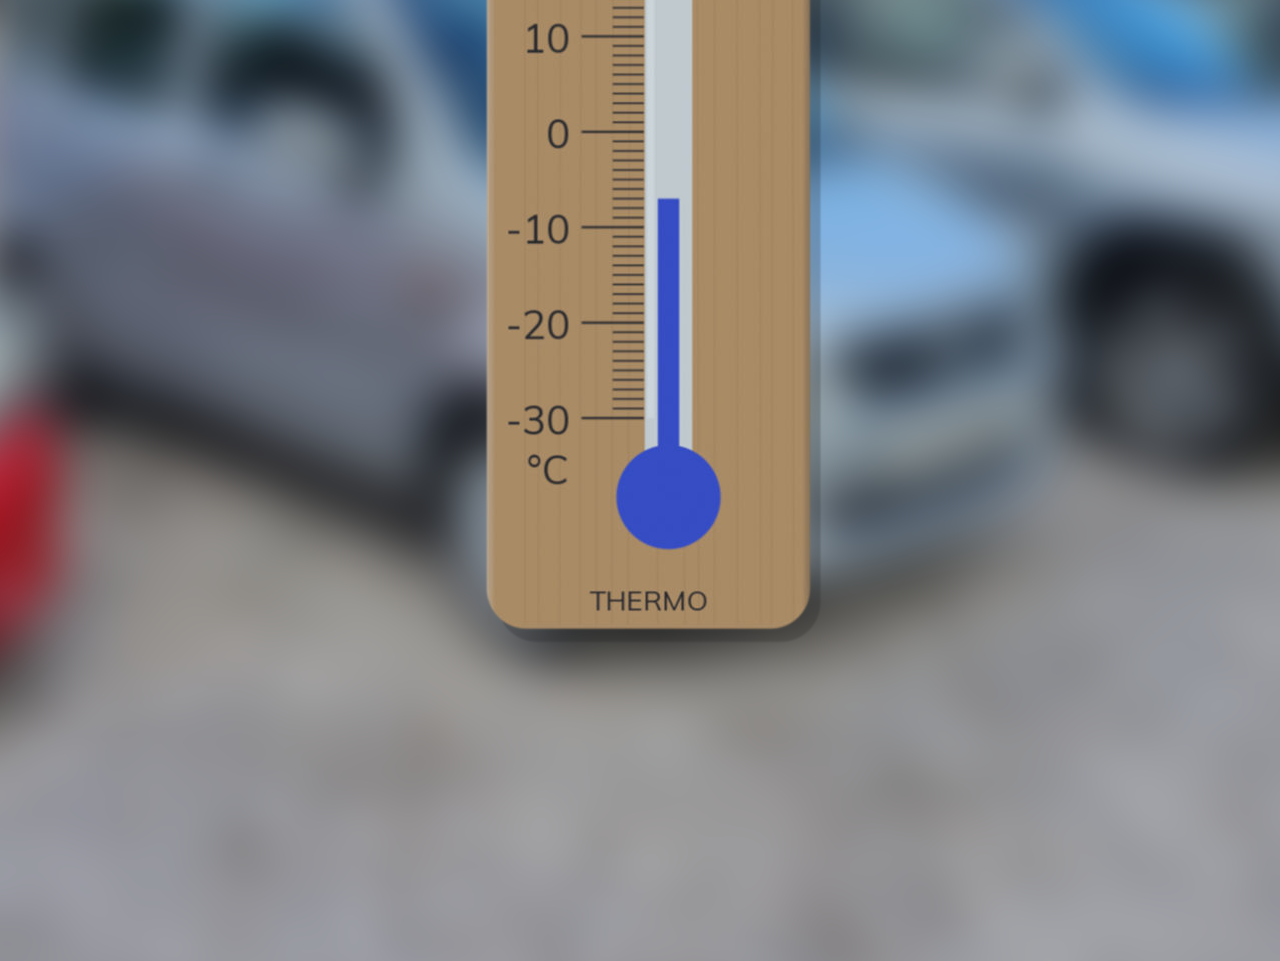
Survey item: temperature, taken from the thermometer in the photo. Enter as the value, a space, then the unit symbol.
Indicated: -7 °C
